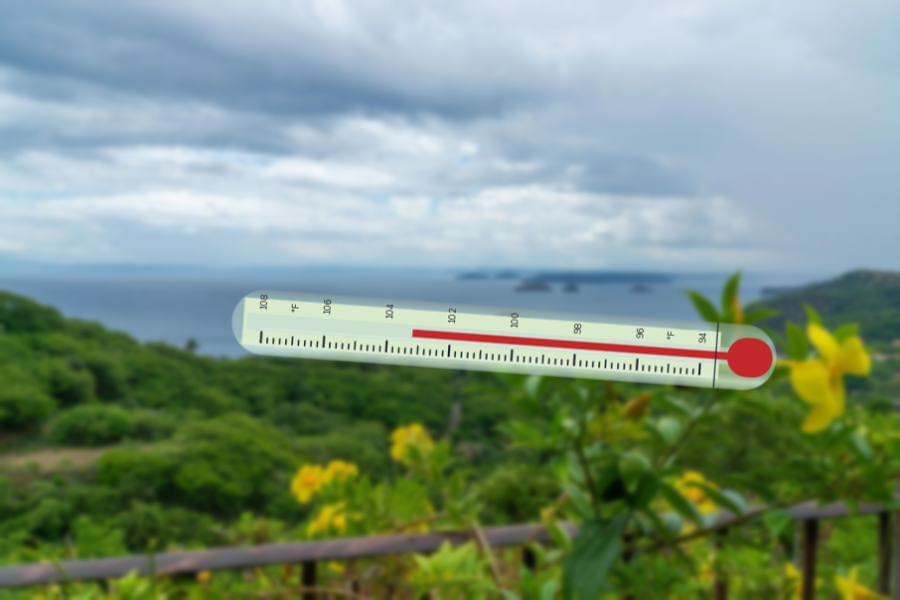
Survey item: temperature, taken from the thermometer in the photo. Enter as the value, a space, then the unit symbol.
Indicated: 103.2 °F
